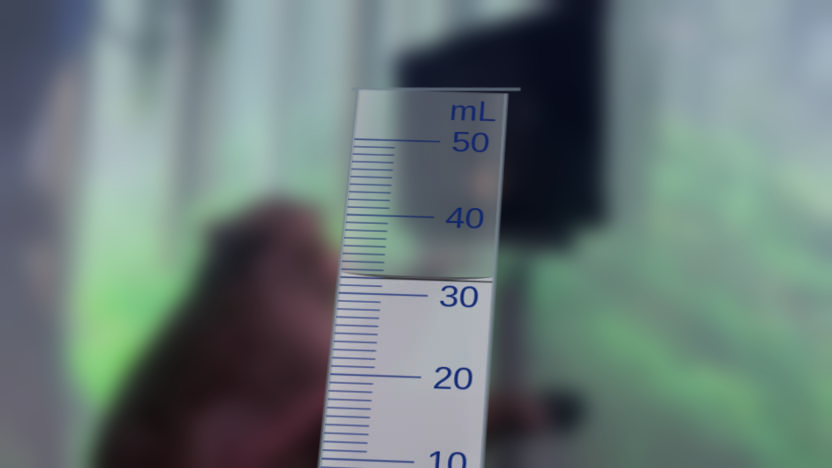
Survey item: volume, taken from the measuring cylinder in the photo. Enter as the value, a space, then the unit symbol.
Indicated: 32 mL
